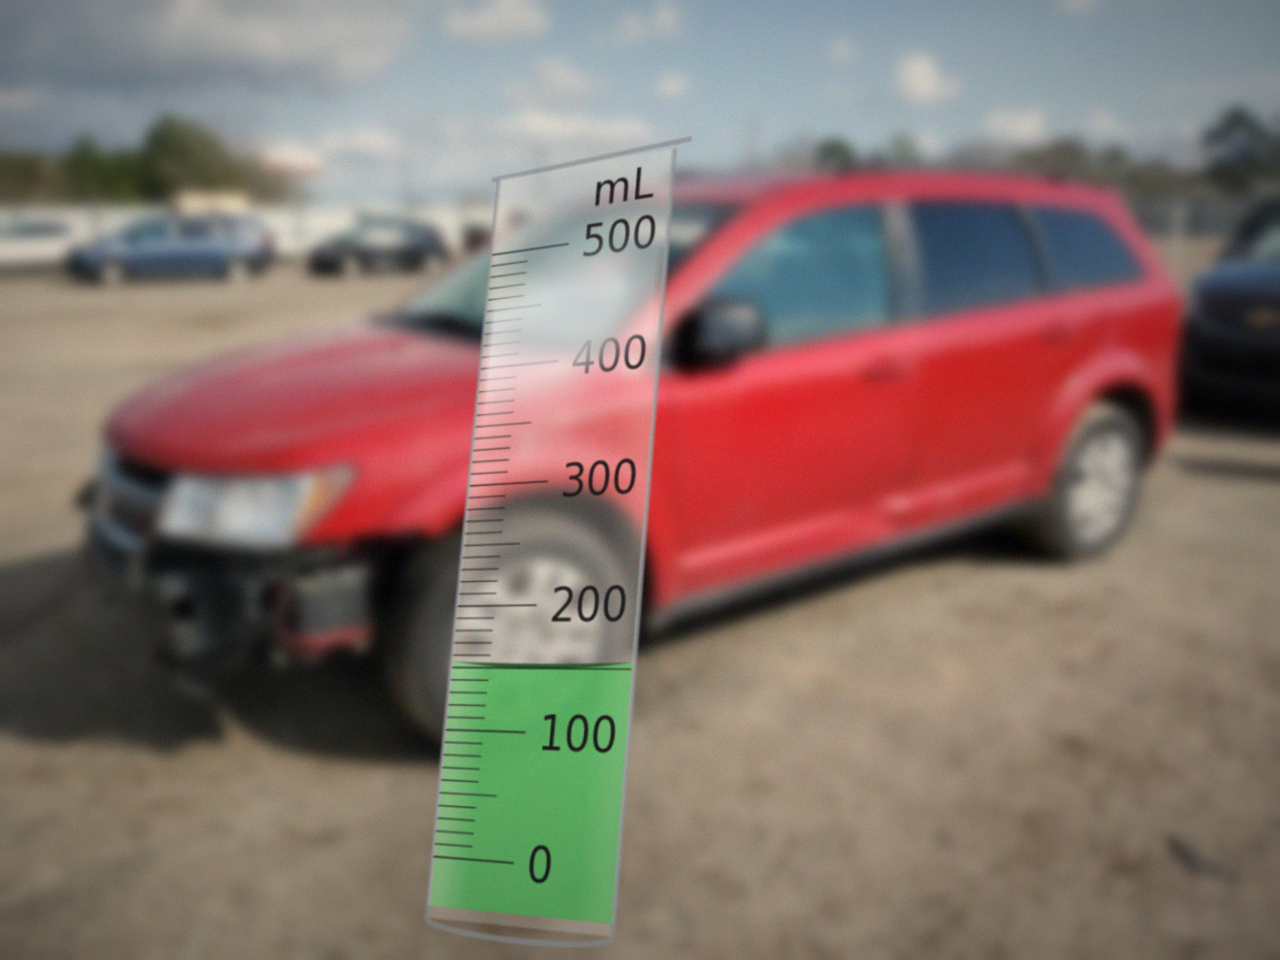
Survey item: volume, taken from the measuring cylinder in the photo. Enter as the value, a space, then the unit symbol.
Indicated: 150 mL
